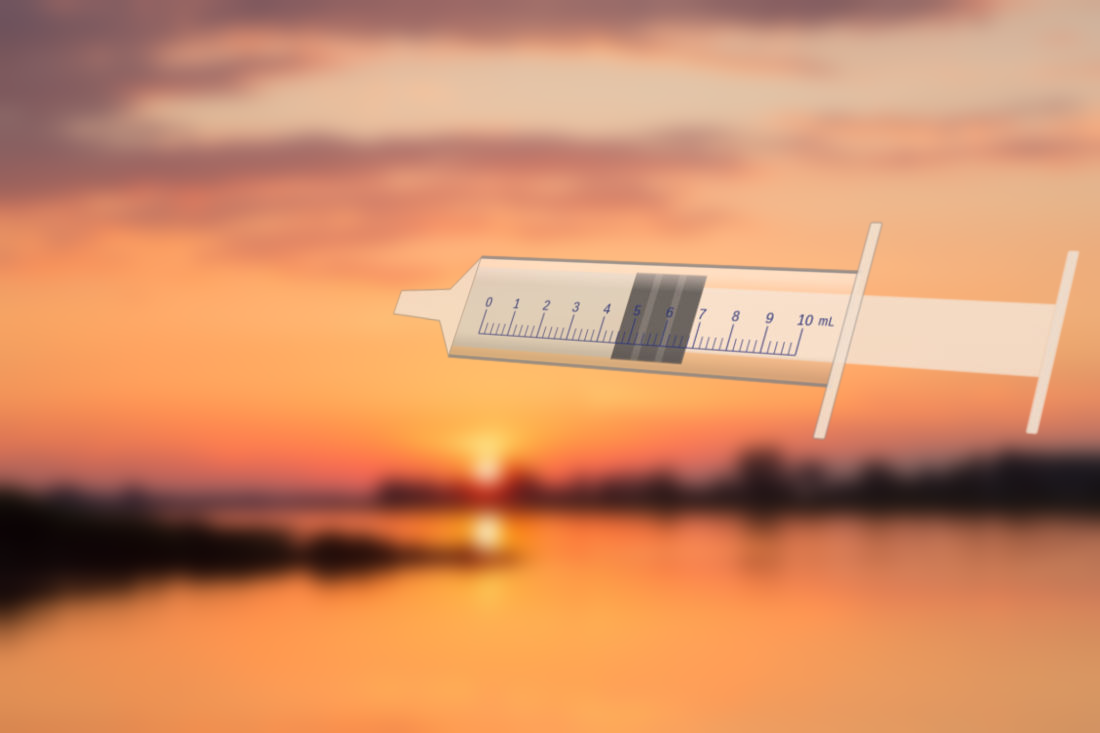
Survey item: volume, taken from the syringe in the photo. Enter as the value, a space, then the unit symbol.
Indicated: 4.6 mL
